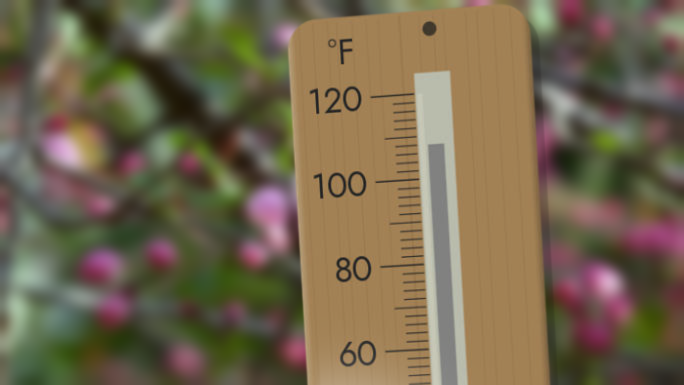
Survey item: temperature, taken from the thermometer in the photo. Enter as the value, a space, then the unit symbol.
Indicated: 108 °F
